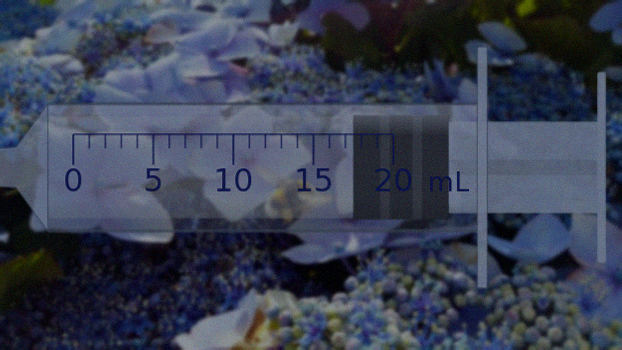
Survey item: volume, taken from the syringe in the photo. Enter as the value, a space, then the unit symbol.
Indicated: 17.5 mL
